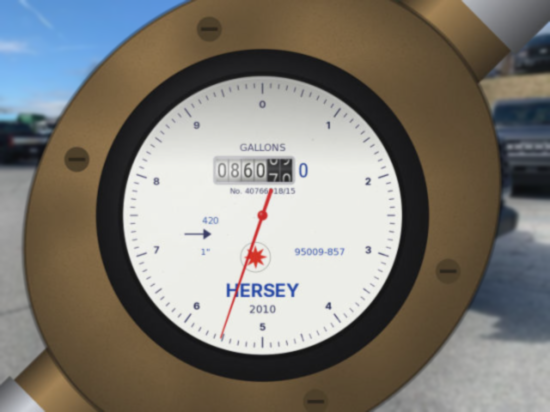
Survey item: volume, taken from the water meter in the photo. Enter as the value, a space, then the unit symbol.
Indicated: 860695.5 gal
